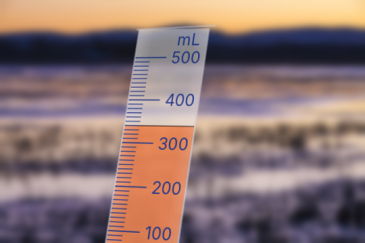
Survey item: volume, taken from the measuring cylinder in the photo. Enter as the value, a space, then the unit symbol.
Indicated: 340 mL
